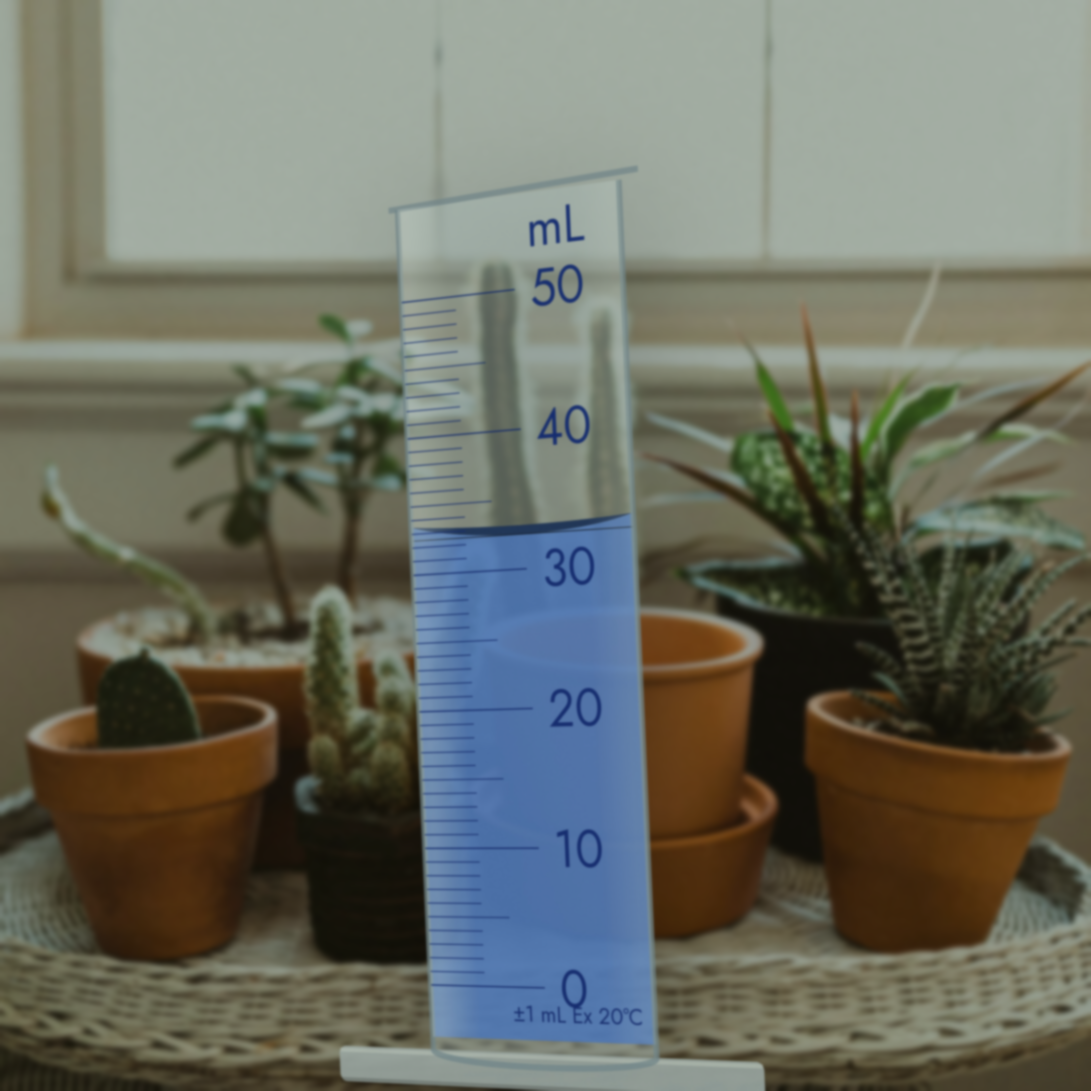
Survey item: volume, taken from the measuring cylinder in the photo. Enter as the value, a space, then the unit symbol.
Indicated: 32.5 mL
